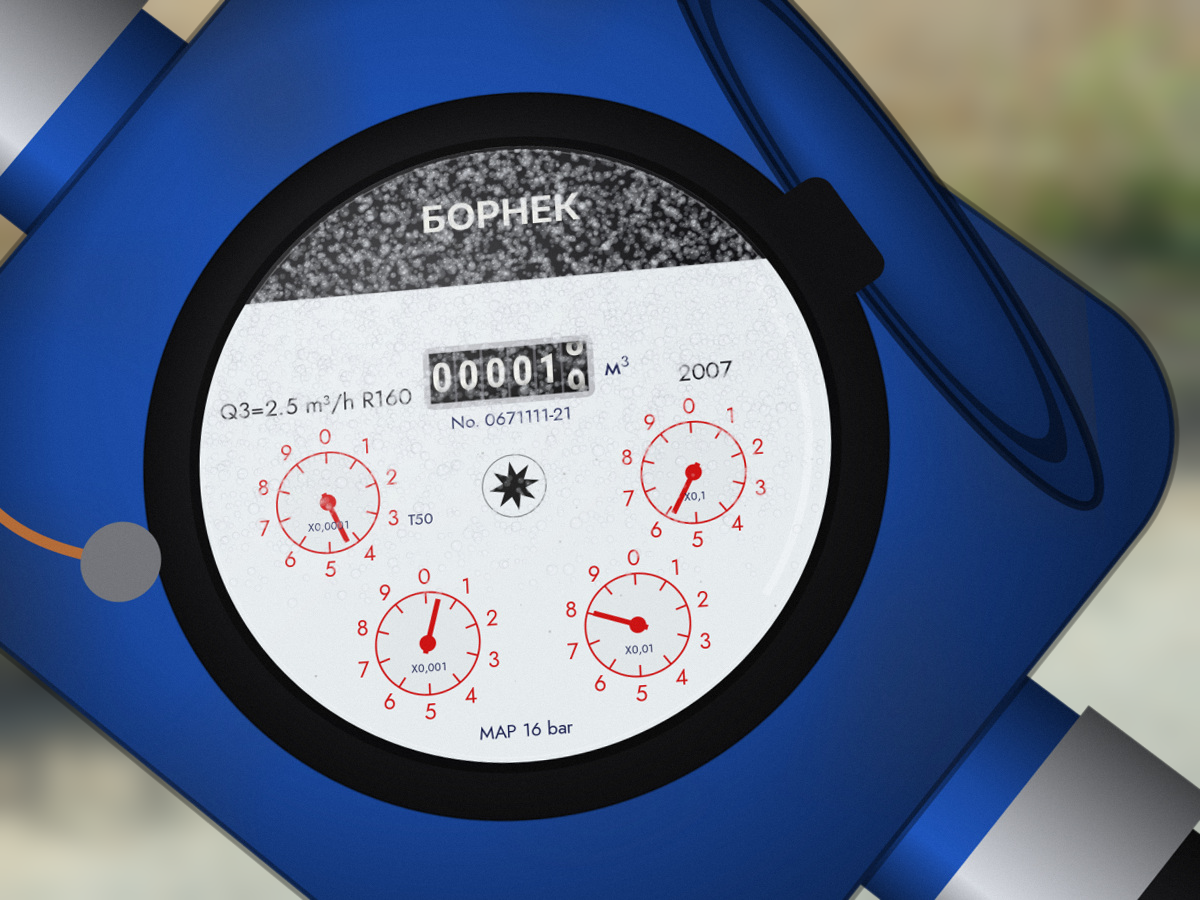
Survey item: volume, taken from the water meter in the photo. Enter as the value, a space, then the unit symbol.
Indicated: 18.5804 m³
